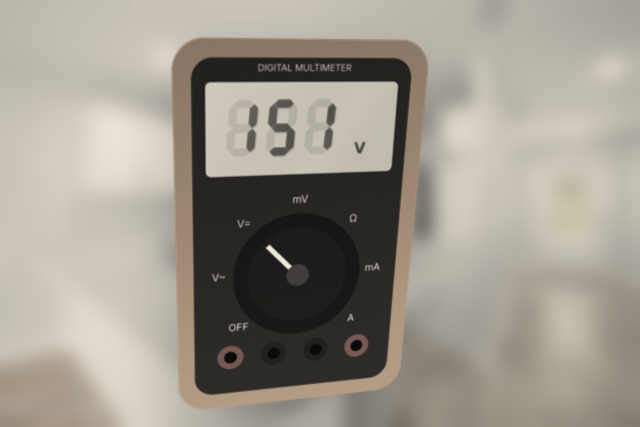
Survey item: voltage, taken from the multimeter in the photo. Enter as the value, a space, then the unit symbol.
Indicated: 151 V
